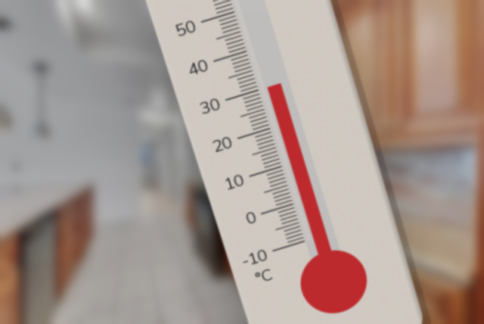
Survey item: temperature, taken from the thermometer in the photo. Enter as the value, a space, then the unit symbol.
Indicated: 30 °C
